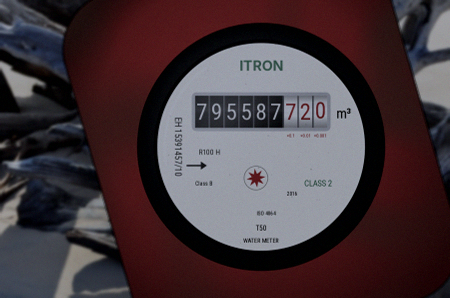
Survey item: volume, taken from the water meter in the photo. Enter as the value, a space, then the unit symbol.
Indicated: 795587.720 m³
